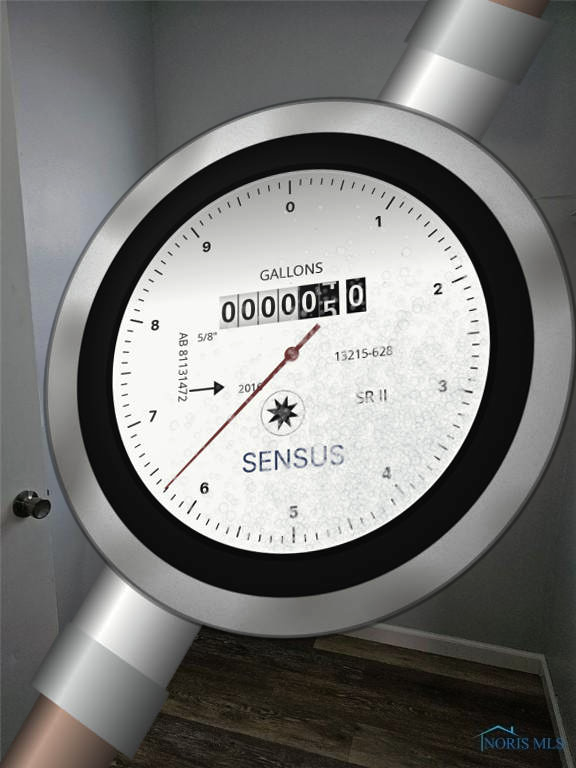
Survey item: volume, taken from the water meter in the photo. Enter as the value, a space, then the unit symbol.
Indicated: 46.3 gal
